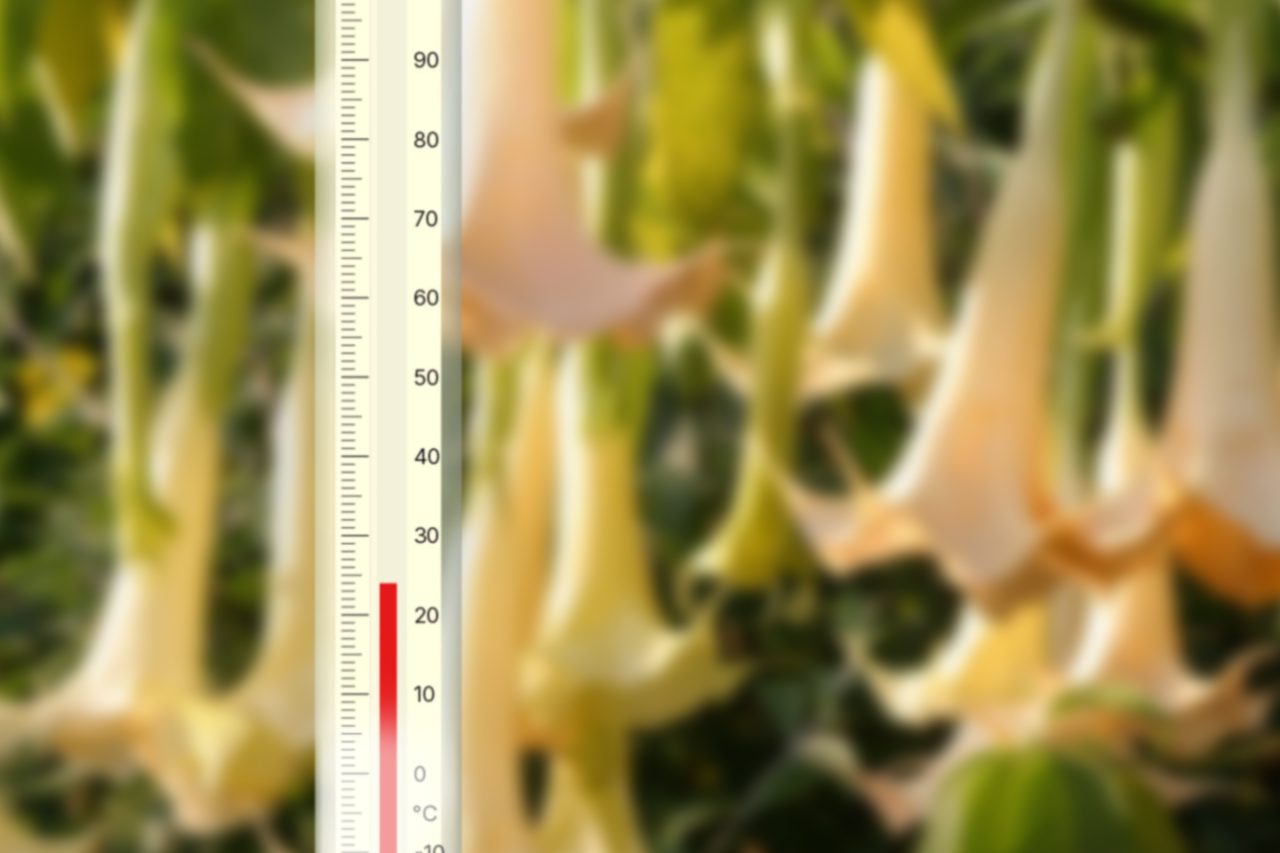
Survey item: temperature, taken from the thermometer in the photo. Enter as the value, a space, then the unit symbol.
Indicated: 24 °C
